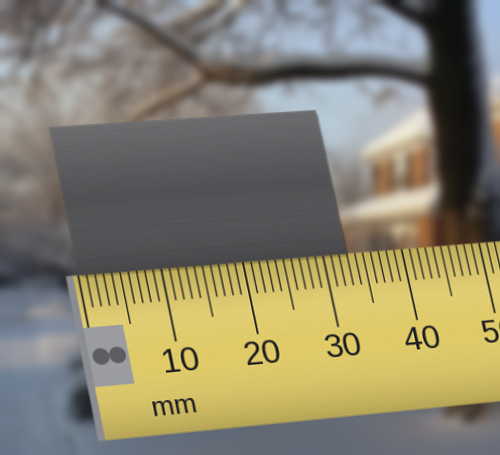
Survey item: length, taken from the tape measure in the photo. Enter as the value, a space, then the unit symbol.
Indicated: 33 mm
